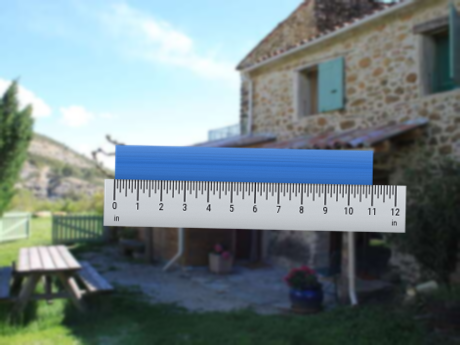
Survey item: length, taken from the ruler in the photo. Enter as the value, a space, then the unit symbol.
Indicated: 11 in
